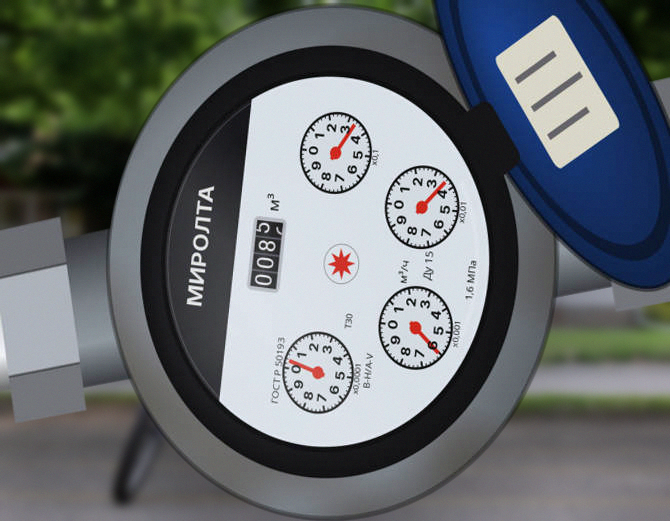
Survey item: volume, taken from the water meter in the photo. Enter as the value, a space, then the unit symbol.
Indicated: 85.3360 m³
